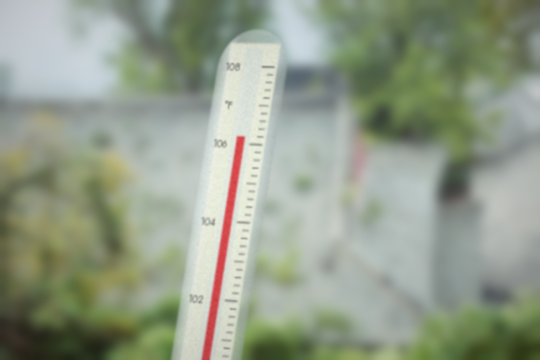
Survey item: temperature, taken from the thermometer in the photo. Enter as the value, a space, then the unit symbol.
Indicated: 106.2 °F
